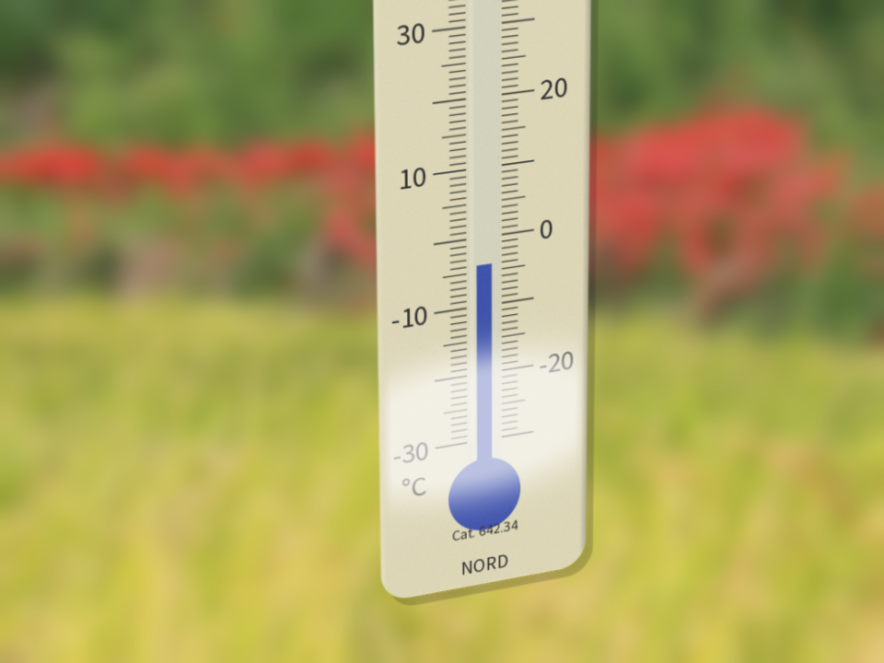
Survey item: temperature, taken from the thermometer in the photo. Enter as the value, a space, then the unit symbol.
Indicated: -4 °C
